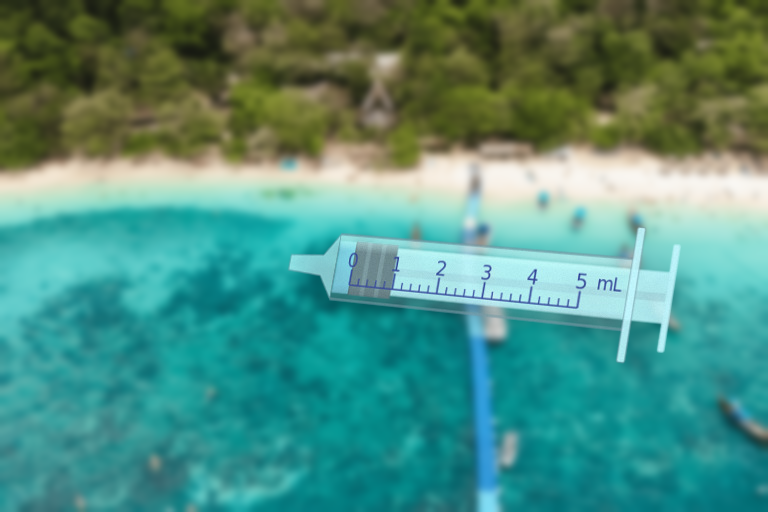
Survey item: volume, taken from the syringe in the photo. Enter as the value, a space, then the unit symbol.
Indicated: 0 mL
